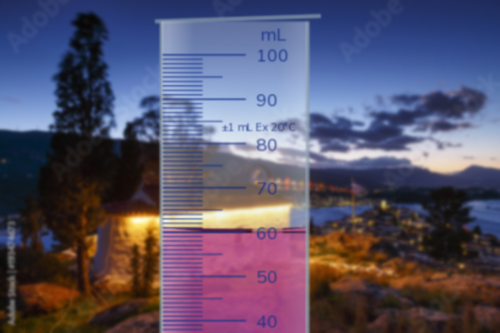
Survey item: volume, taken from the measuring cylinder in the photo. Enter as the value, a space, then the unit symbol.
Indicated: 60 mL
